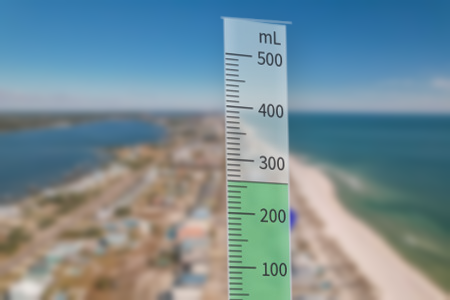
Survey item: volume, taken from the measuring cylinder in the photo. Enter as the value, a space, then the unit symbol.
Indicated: 260 mL
